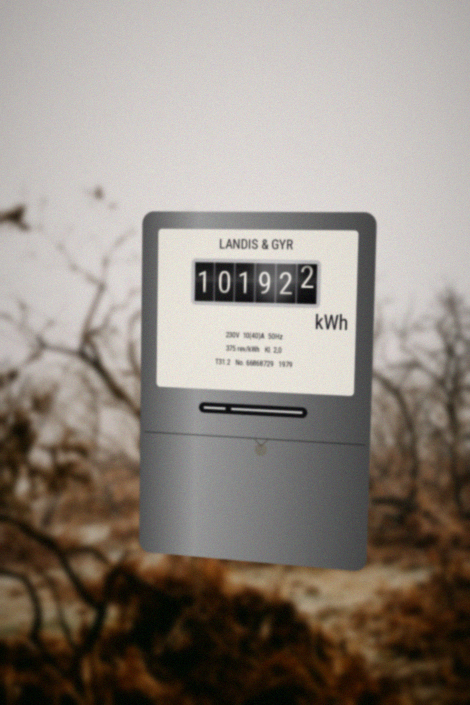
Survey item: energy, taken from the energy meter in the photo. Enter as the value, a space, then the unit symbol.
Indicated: 101922 kWh
